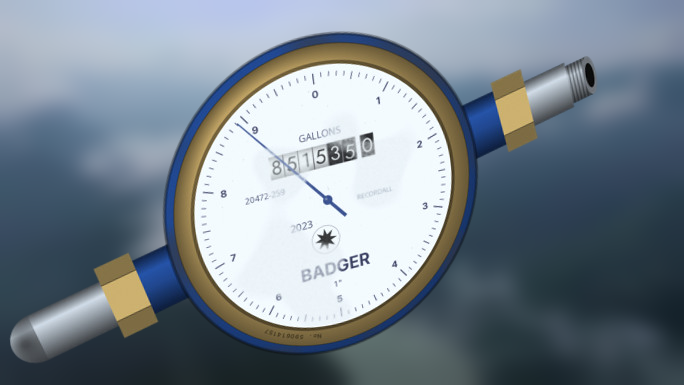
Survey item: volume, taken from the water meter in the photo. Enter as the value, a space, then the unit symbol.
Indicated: 8515348.9 gal
